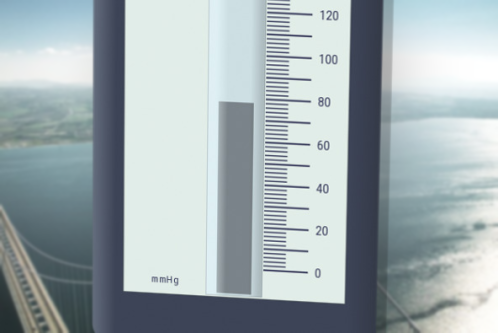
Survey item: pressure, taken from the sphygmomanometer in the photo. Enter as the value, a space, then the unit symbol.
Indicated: 78 mmHg
